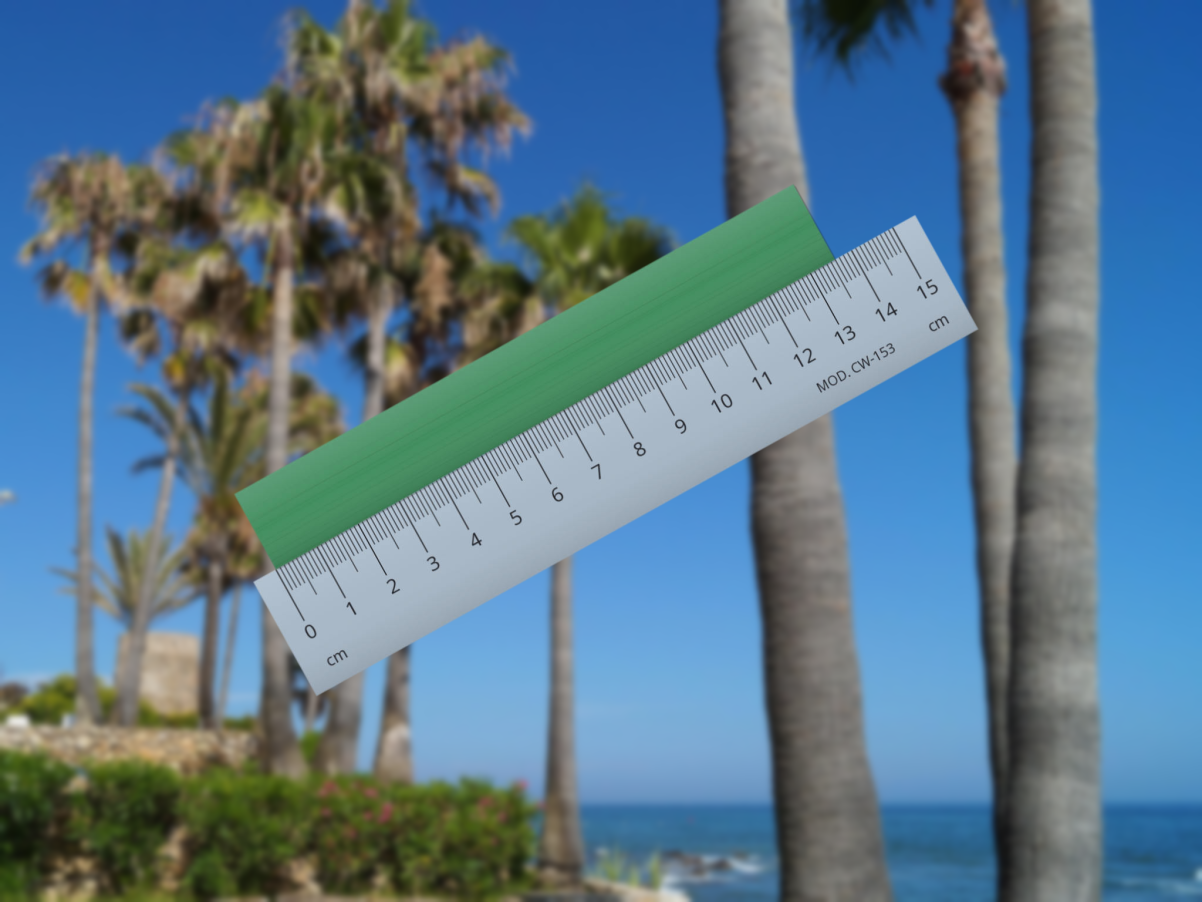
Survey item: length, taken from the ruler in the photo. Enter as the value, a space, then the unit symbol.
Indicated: 13.6 cm
